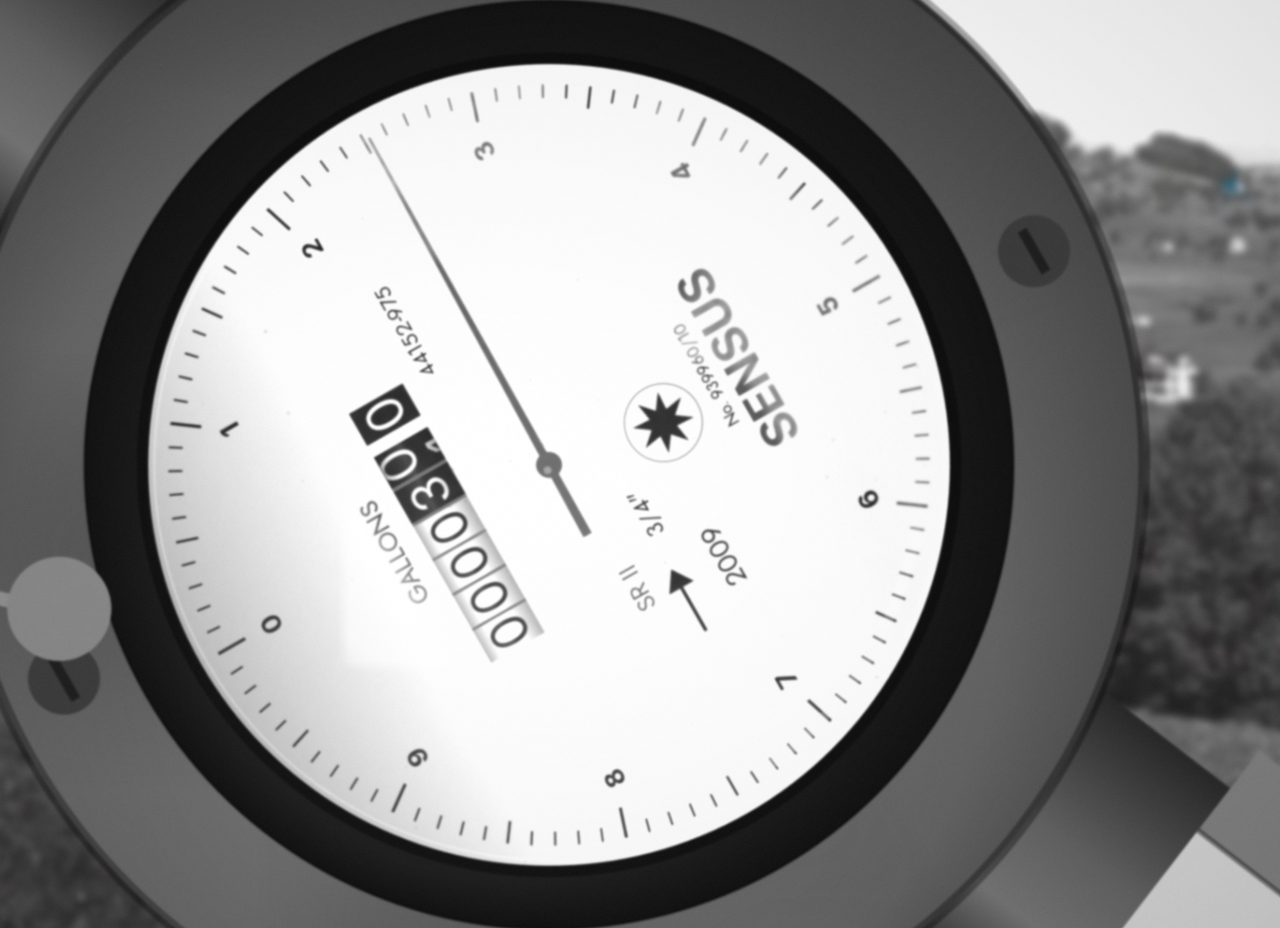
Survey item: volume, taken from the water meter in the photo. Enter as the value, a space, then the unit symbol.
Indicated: 302.5 gal
